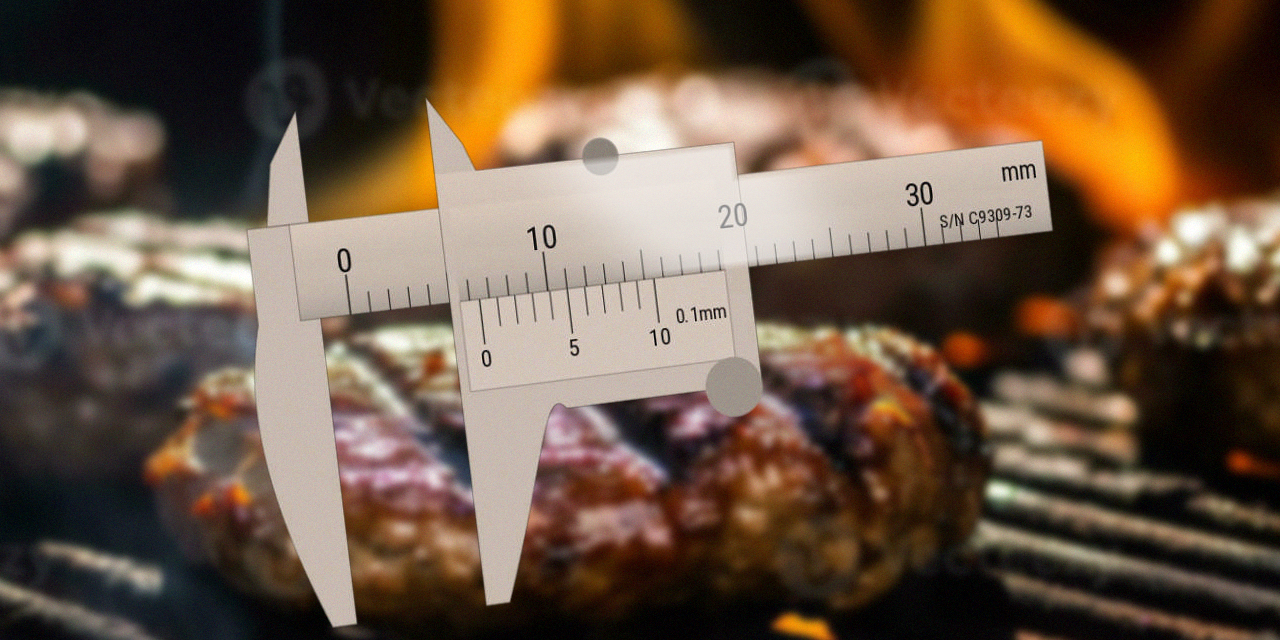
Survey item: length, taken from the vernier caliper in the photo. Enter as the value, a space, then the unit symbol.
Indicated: 6.5 mm
